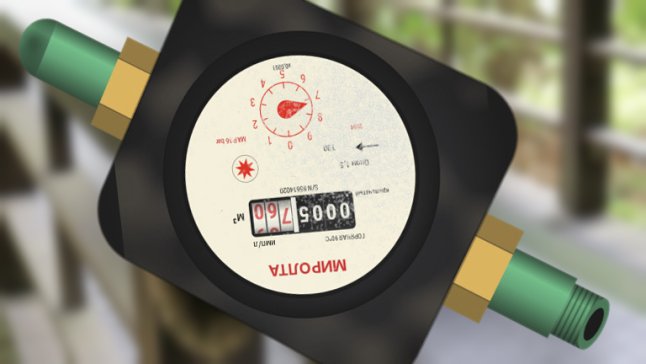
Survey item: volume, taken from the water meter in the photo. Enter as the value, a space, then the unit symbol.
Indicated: 5.7597 m³
